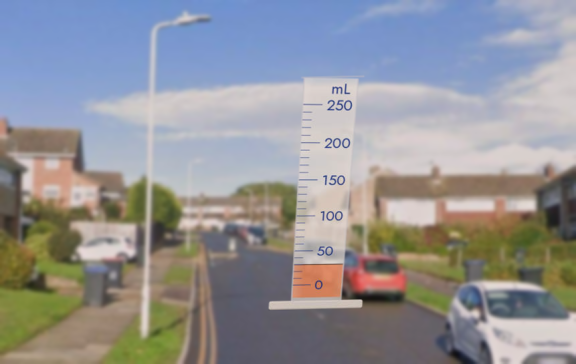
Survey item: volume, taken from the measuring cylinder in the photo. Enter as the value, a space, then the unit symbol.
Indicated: 30 mL
